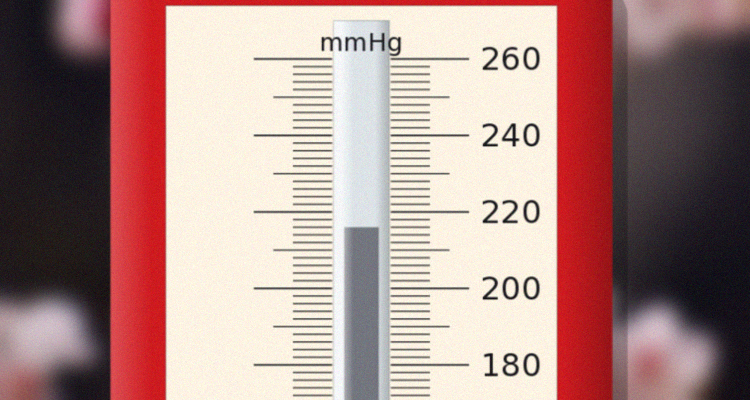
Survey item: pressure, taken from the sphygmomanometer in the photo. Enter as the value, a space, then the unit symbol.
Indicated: 216 mmHg
